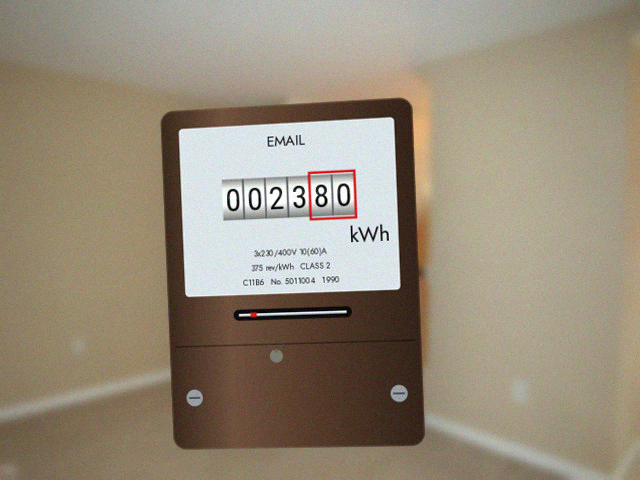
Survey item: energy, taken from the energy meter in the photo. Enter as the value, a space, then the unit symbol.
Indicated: 23.80 kWh
